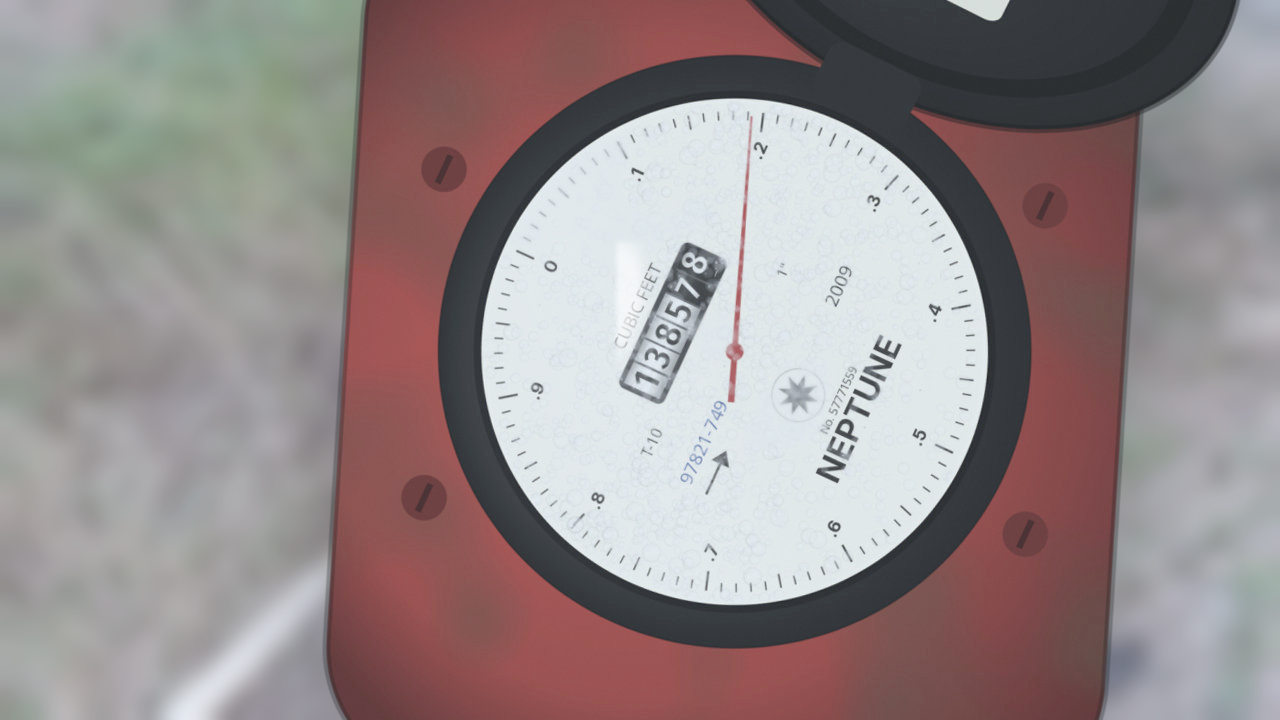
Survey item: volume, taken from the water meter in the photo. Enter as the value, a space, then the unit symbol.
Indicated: 138578.19 ft³
